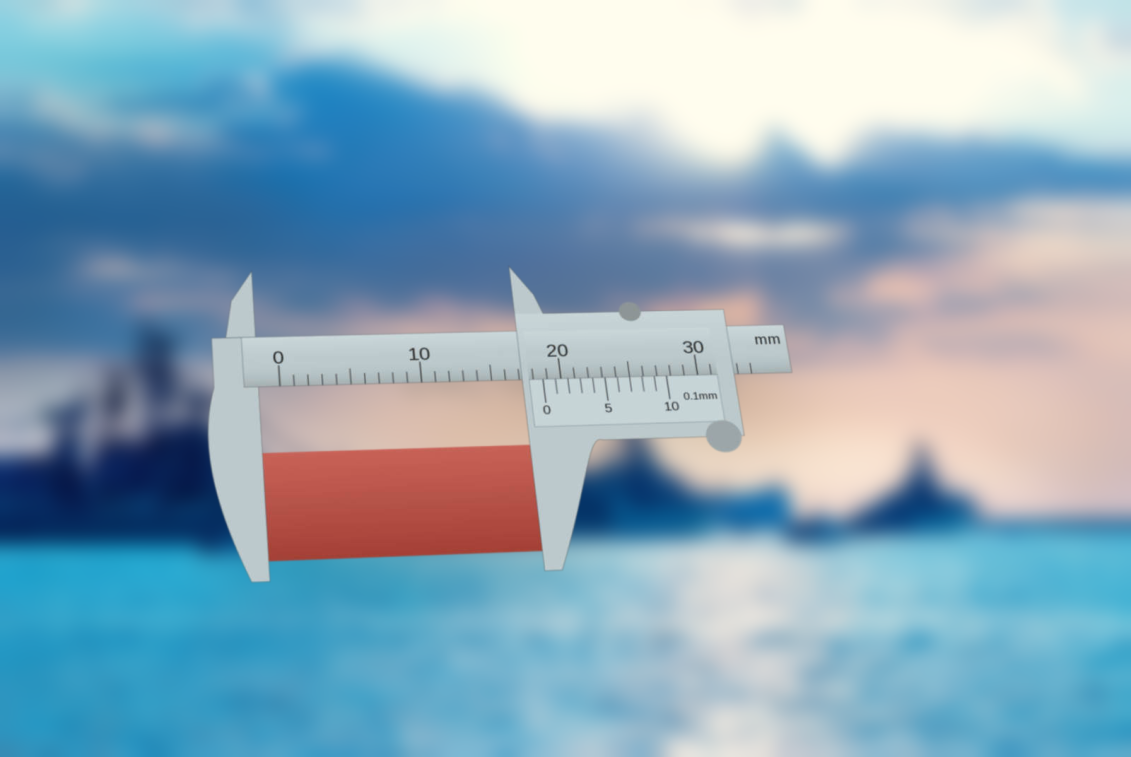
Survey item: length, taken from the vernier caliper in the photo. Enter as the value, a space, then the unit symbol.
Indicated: 18.7 mm
